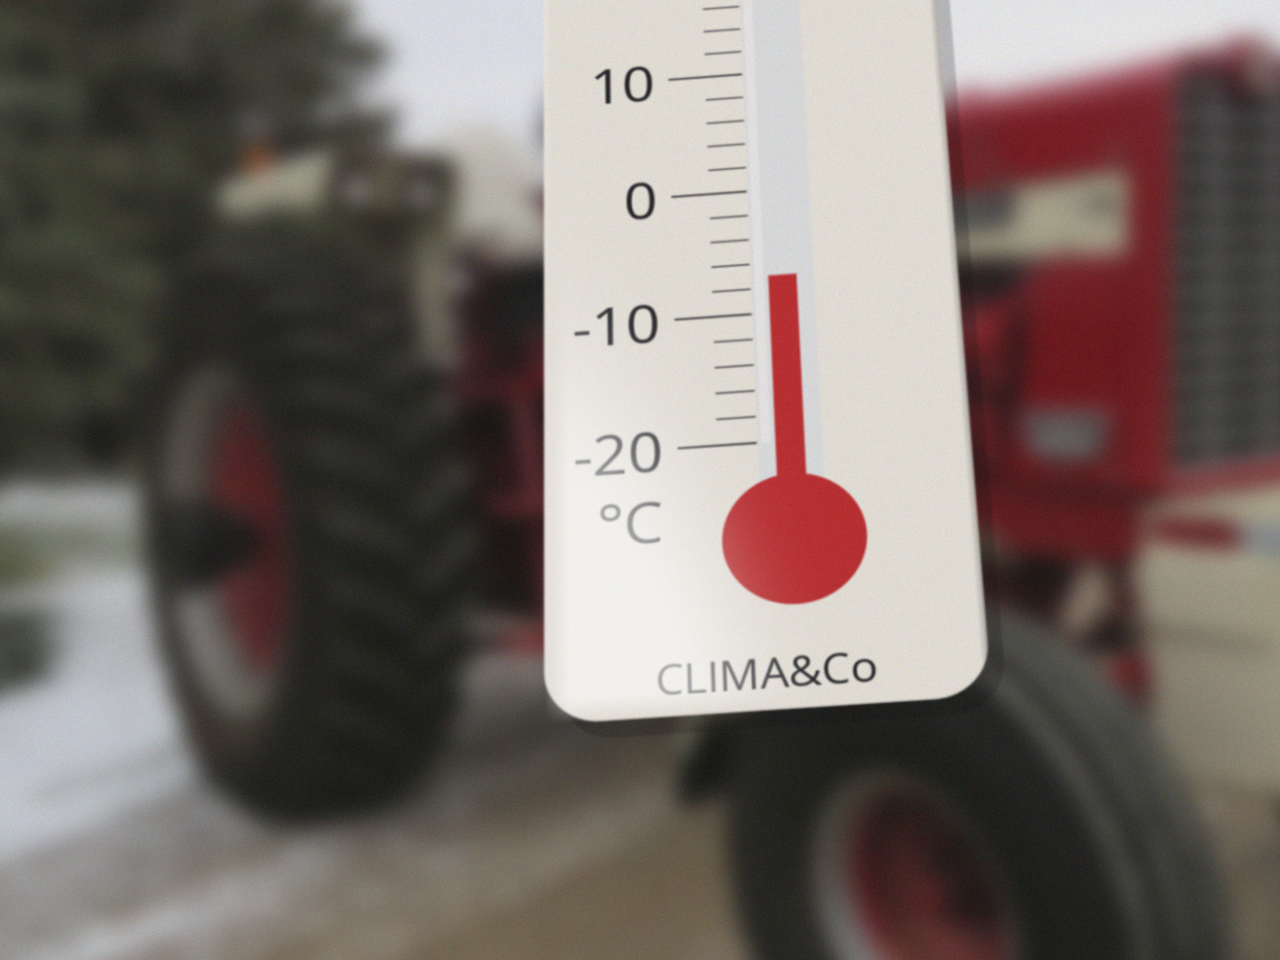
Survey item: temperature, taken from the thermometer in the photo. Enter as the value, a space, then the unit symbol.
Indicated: -7 °C
